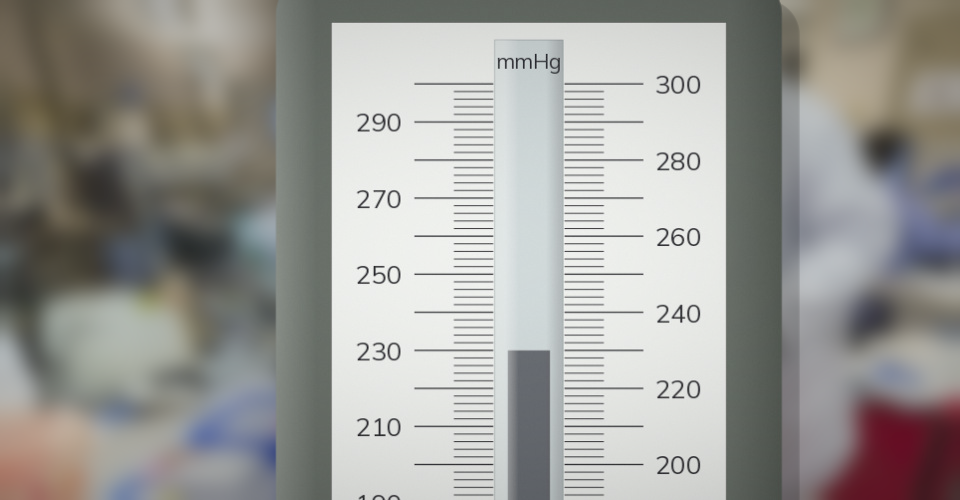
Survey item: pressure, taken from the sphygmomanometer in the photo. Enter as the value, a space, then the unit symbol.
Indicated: 230 mmHg
